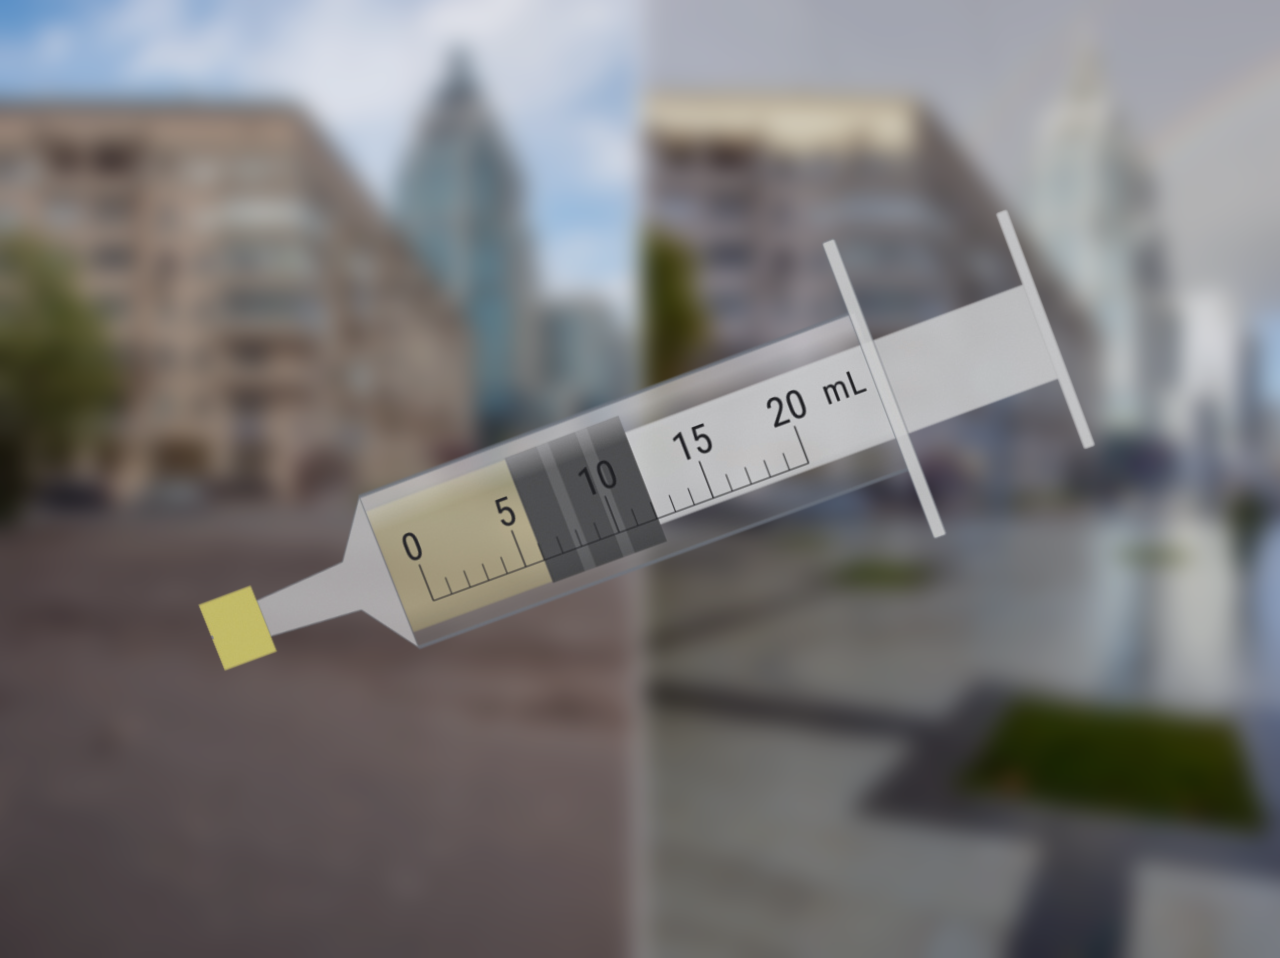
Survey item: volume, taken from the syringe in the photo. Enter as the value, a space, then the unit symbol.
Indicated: 6 mL
